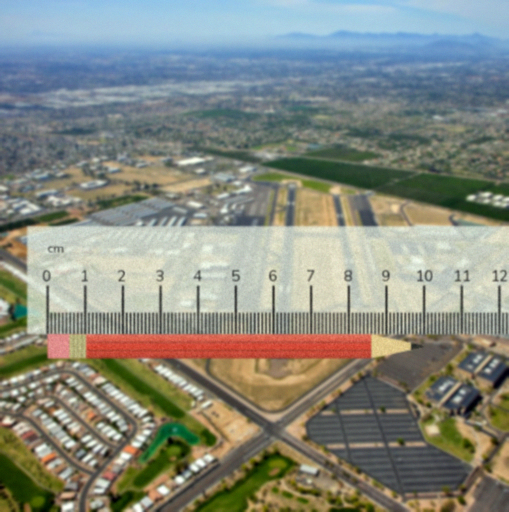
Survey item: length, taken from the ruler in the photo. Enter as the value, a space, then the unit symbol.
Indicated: 10 cm
